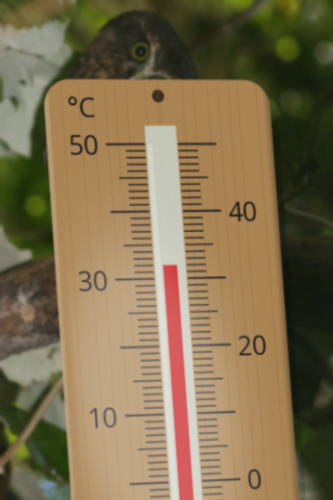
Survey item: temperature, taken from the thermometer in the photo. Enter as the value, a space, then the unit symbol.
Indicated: 32 °C
